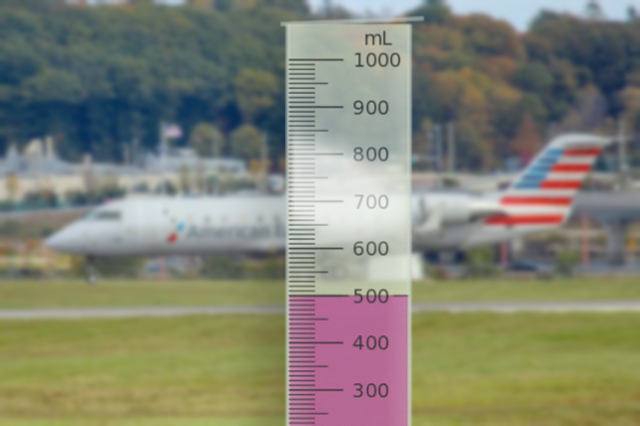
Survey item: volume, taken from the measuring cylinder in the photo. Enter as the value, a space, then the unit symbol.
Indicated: 500 mL
